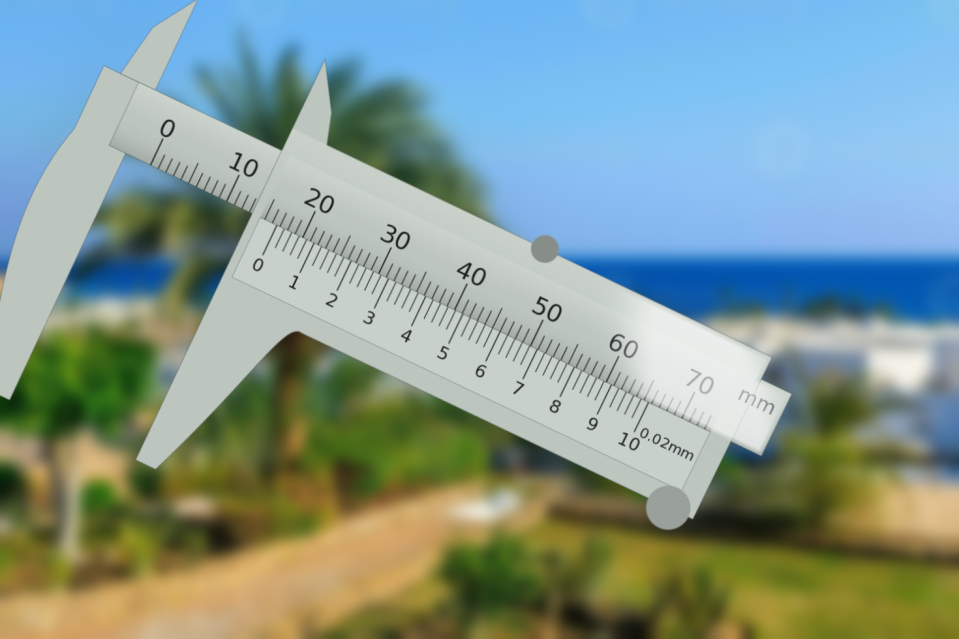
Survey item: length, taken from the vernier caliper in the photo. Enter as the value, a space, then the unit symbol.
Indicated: 16.6 mm
